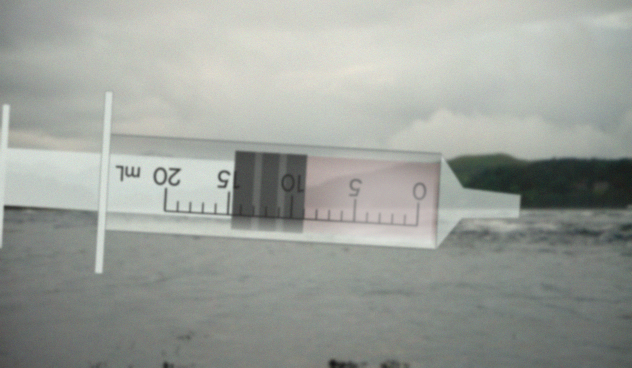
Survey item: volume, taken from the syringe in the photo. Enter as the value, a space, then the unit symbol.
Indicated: 9 mL
